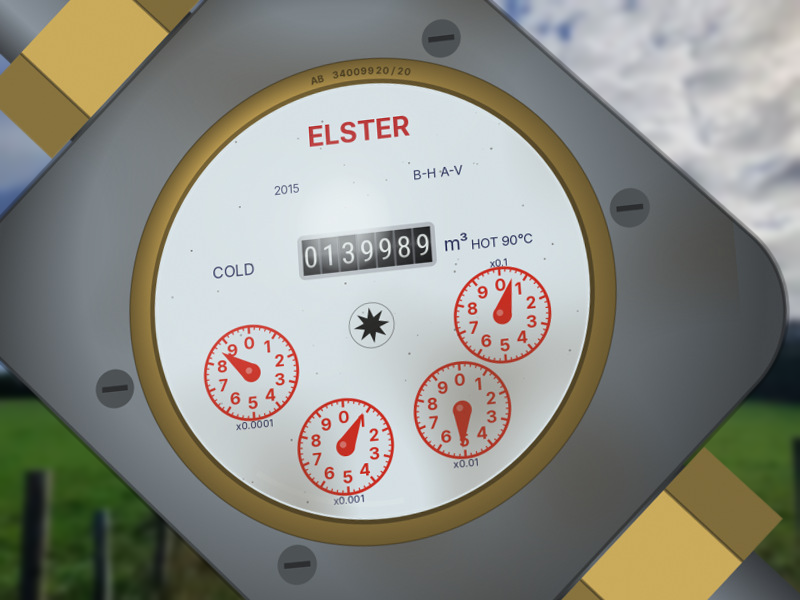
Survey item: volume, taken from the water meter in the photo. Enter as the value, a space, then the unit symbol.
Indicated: 139989.0508 m³
